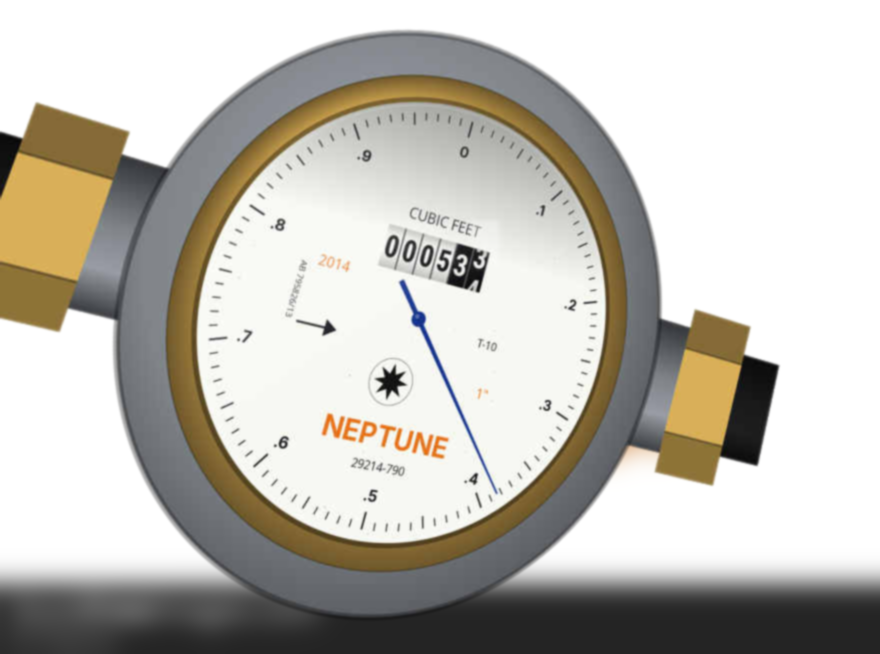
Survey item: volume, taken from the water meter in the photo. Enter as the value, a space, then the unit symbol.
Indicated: 533.38 ft³
